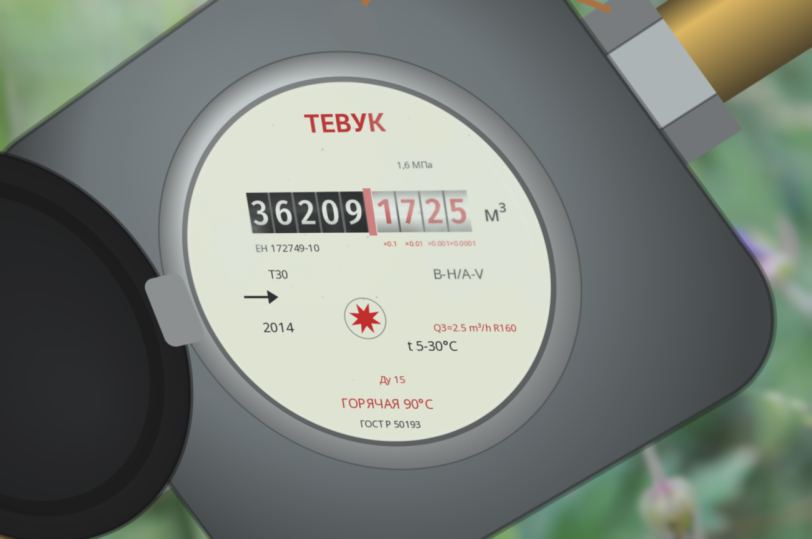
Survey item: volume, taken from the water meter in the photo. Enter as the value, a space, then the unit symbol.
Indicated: 36209.1725 m³
